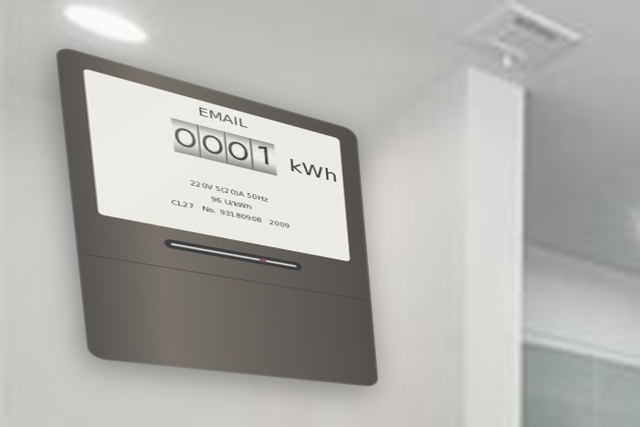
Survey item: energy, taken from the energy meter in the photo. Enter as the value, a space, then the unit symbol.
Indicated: 1 kWh
